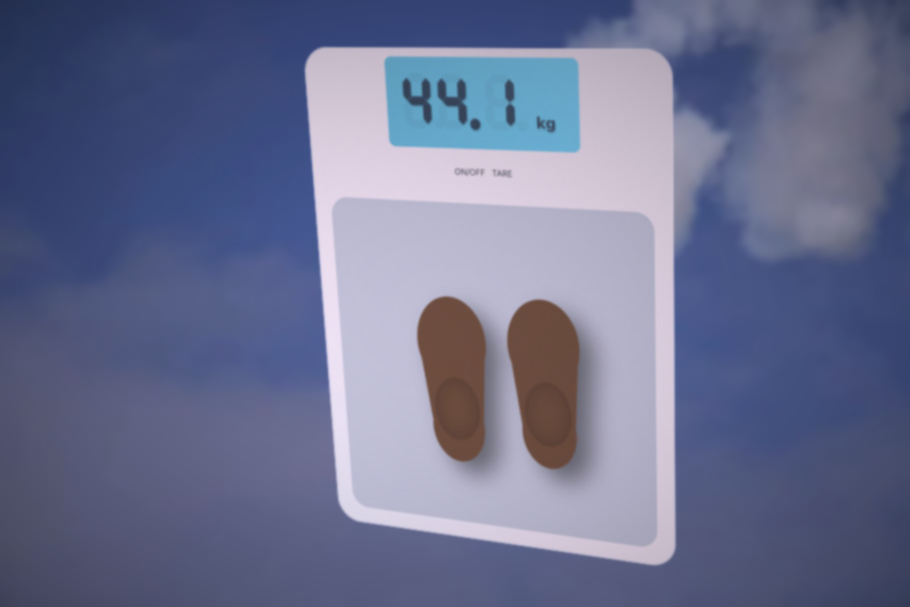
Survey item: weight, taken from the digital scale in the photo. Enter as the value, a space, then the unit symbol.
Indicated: 44.1 kg
